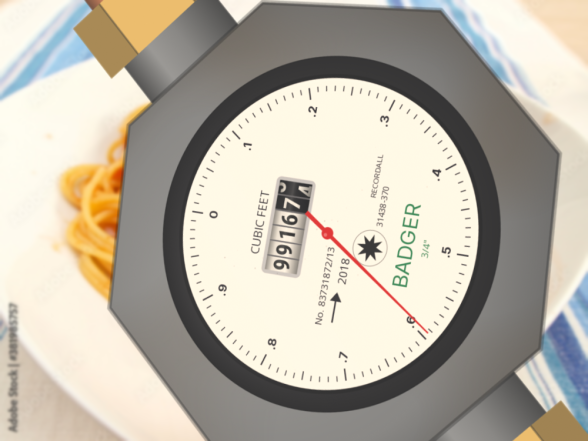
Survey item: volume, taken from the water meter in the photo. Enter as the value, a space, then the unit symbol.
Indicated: 991673.59 ft³
